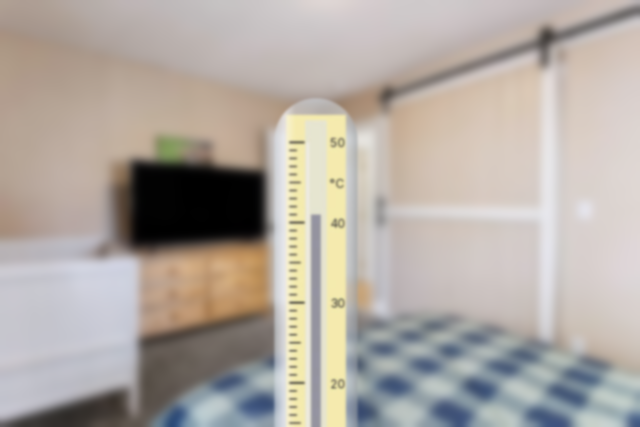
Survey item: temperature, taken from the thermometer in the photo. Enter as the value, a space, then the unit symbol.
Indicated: 41 °C
